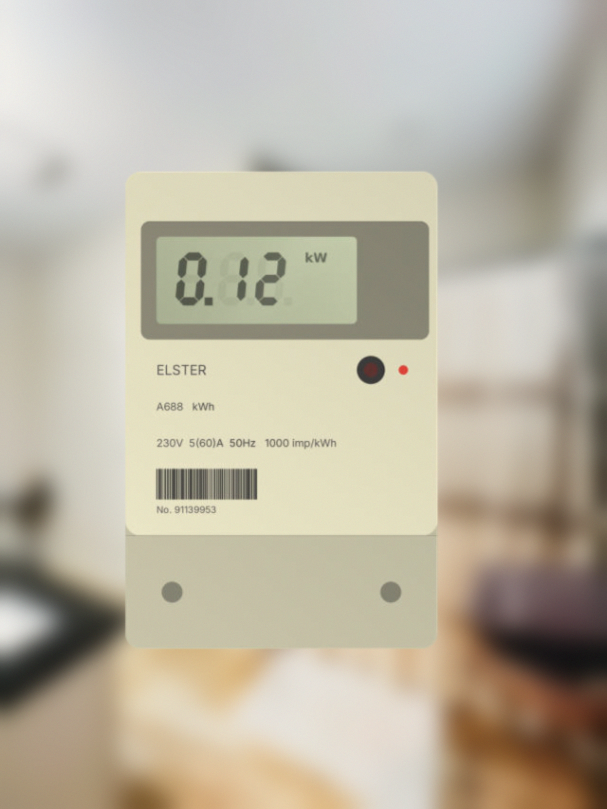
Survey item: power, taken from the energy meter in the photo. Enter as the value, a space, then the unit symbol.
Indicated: 0.12 kW
